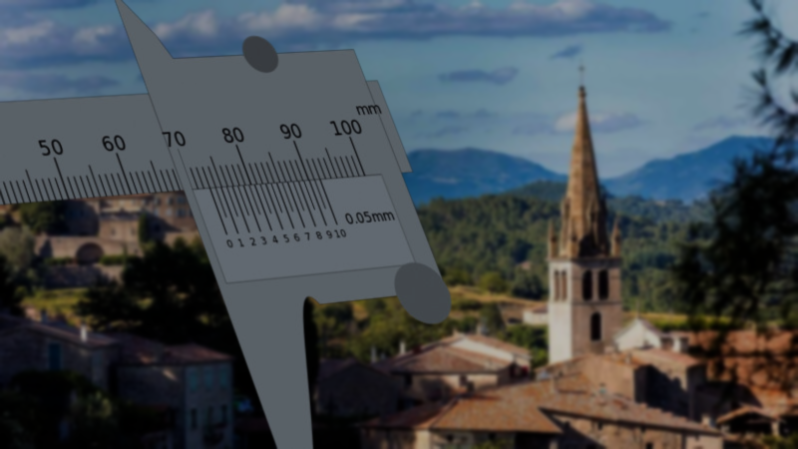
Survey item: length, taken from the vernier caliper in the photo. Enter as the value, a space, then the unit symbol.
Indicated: 73.0 mm
